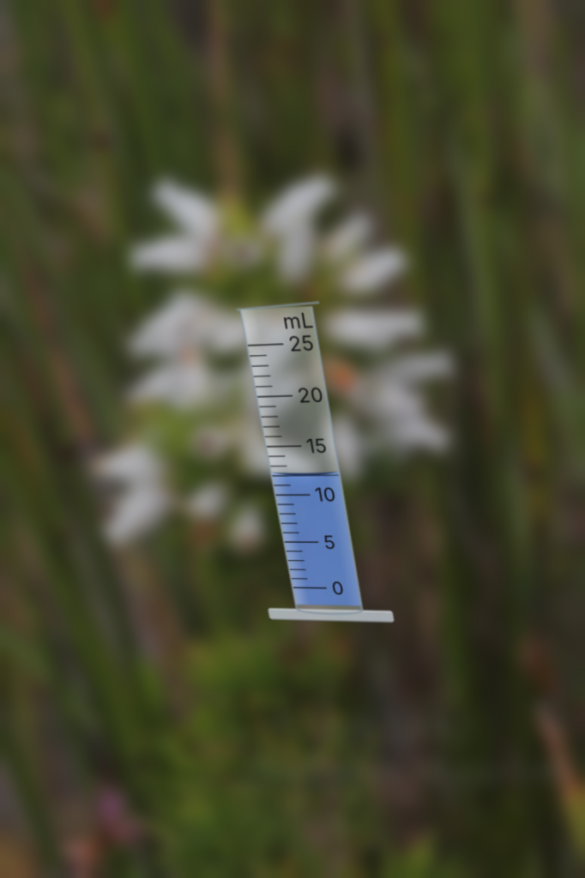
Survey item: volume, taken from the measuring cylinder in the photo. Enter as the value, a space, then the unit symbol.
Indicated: 12 mL
